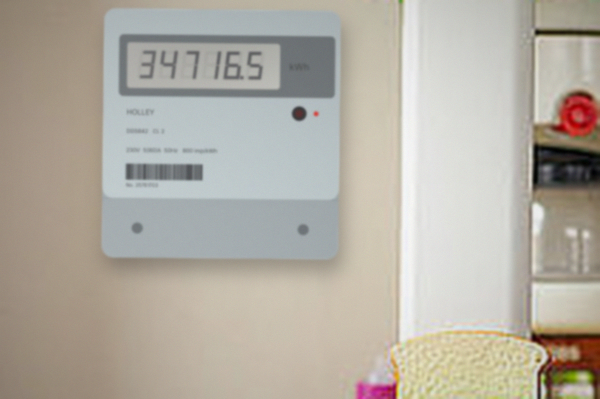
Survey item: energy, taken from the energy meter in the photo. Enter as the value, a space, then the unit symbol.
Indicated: 34716.5 kWh
